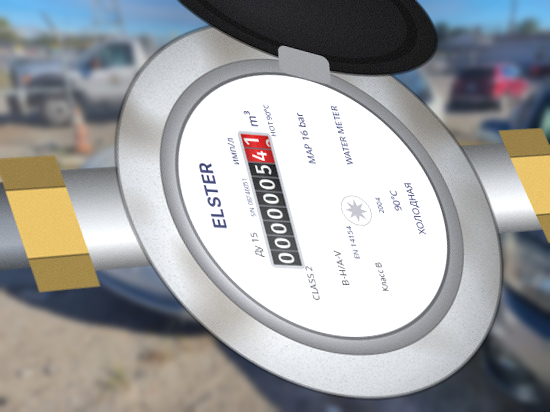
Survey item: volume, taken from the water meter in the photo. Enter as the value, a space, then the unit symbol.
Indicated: 5.41 m³
